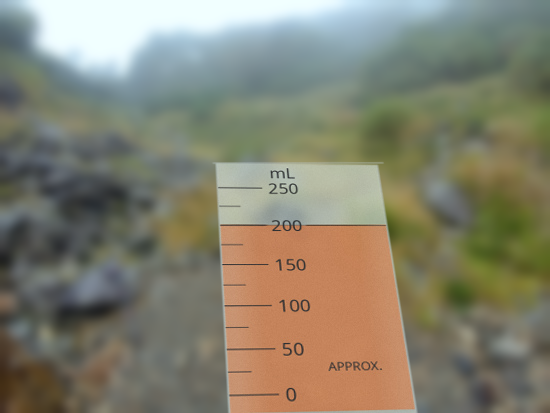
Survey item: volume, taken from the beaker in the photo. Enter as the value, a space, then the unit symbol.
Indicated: 200 mL
